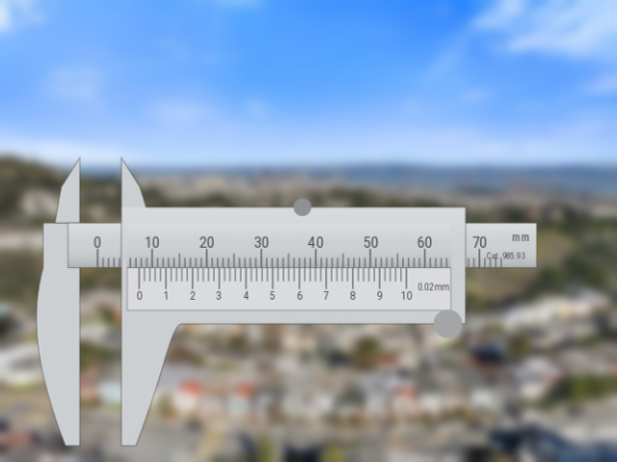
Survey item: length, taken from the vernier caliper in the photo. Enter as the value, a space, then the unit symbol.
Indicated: 7.6 mm
